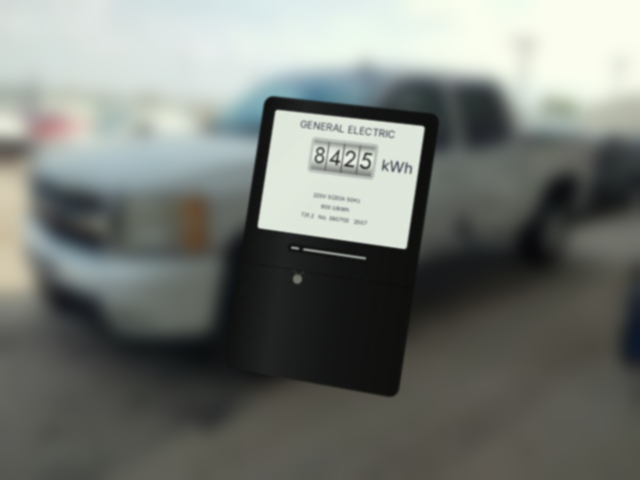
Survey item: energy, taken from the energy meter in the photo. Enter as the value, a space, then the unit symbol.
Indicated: 8425 kWh
